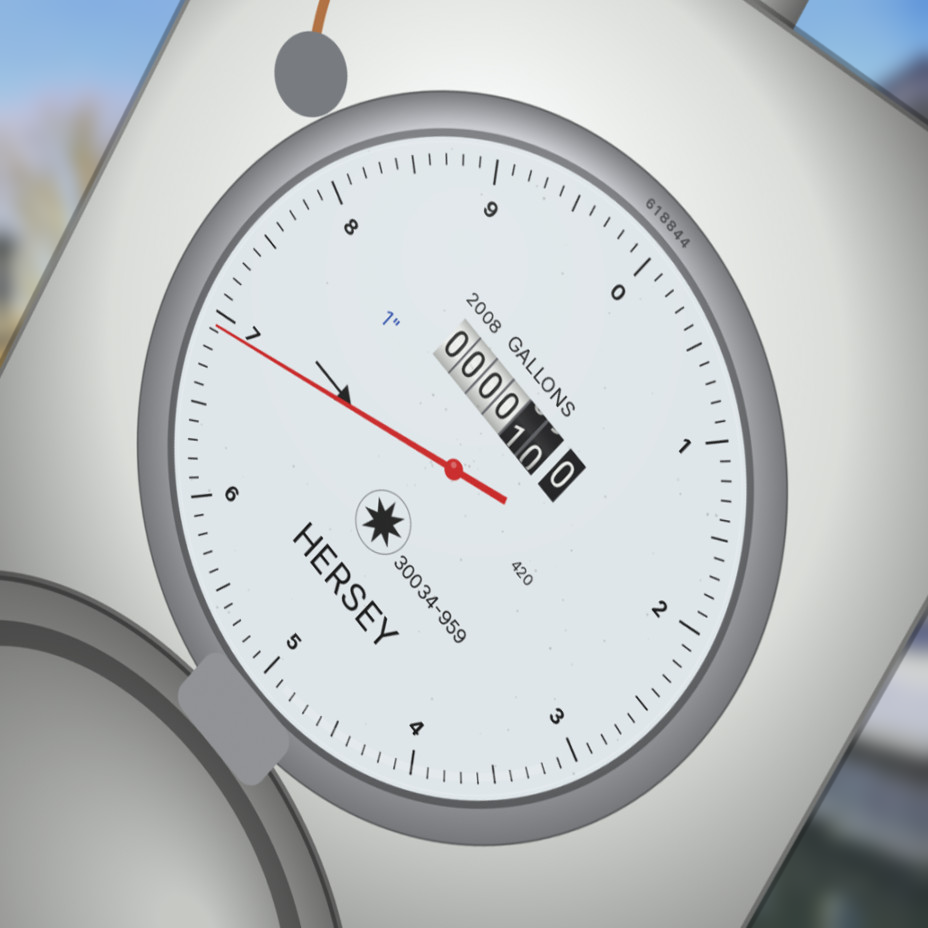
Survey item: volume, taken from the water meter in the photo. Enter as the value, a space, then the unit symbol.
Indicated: 96.9 gal
